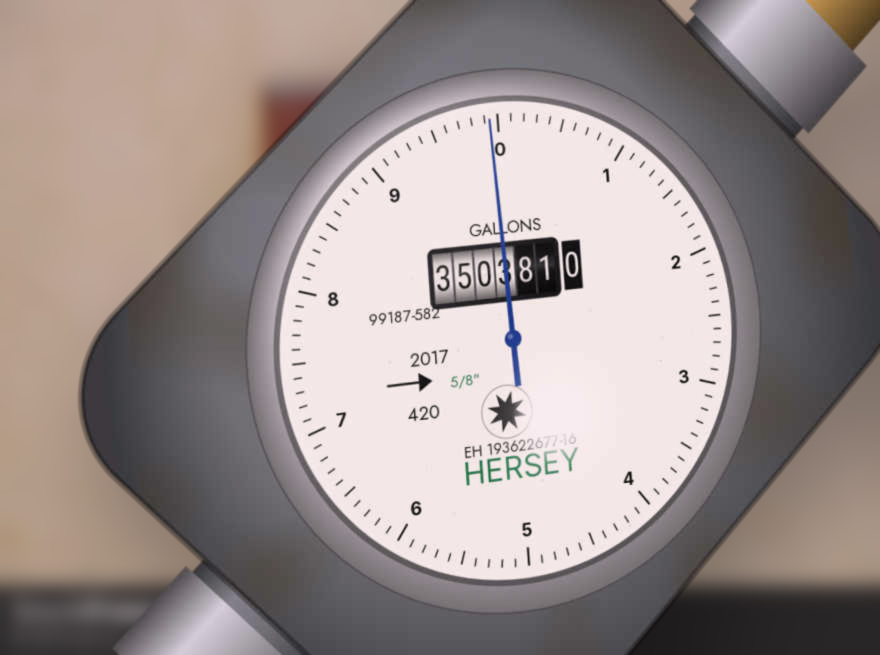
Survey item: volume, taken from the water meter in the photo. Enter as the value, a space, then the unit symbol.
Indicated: 3503809.9 gal
